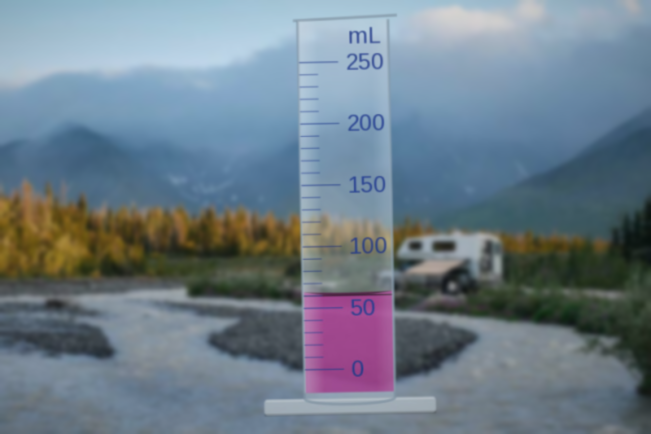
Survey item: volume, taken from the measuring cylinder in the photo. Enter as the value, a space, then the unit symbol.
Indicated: 60 mL
